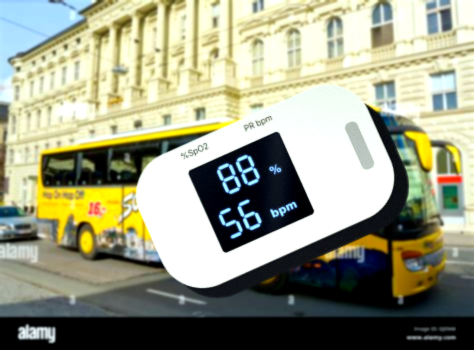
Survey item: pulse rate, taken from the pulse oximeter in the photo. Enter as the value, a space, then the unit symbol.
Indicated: 56 bpm
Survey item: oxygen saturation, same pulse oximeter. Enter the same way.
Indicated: 88 %
